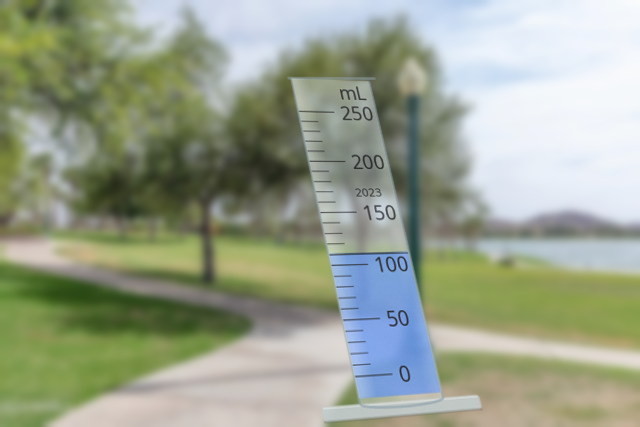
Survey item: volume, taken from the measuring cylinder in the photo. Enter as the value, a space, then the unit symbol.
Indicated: 110 mL
